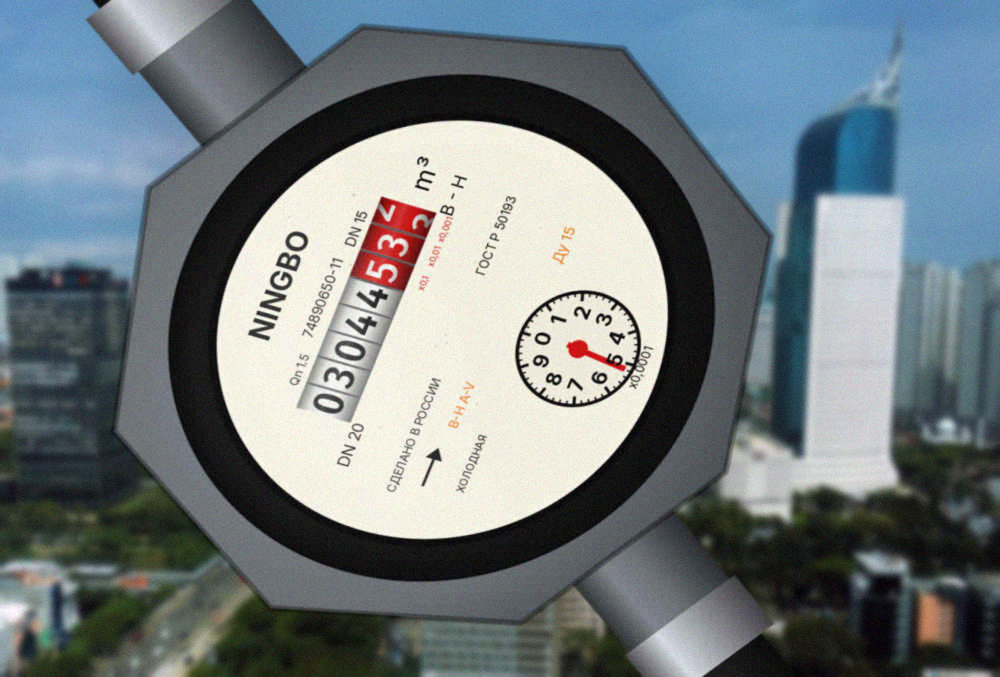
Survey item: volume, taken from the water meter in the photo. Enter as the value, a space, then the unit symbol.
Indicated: 3044.5325 m³
